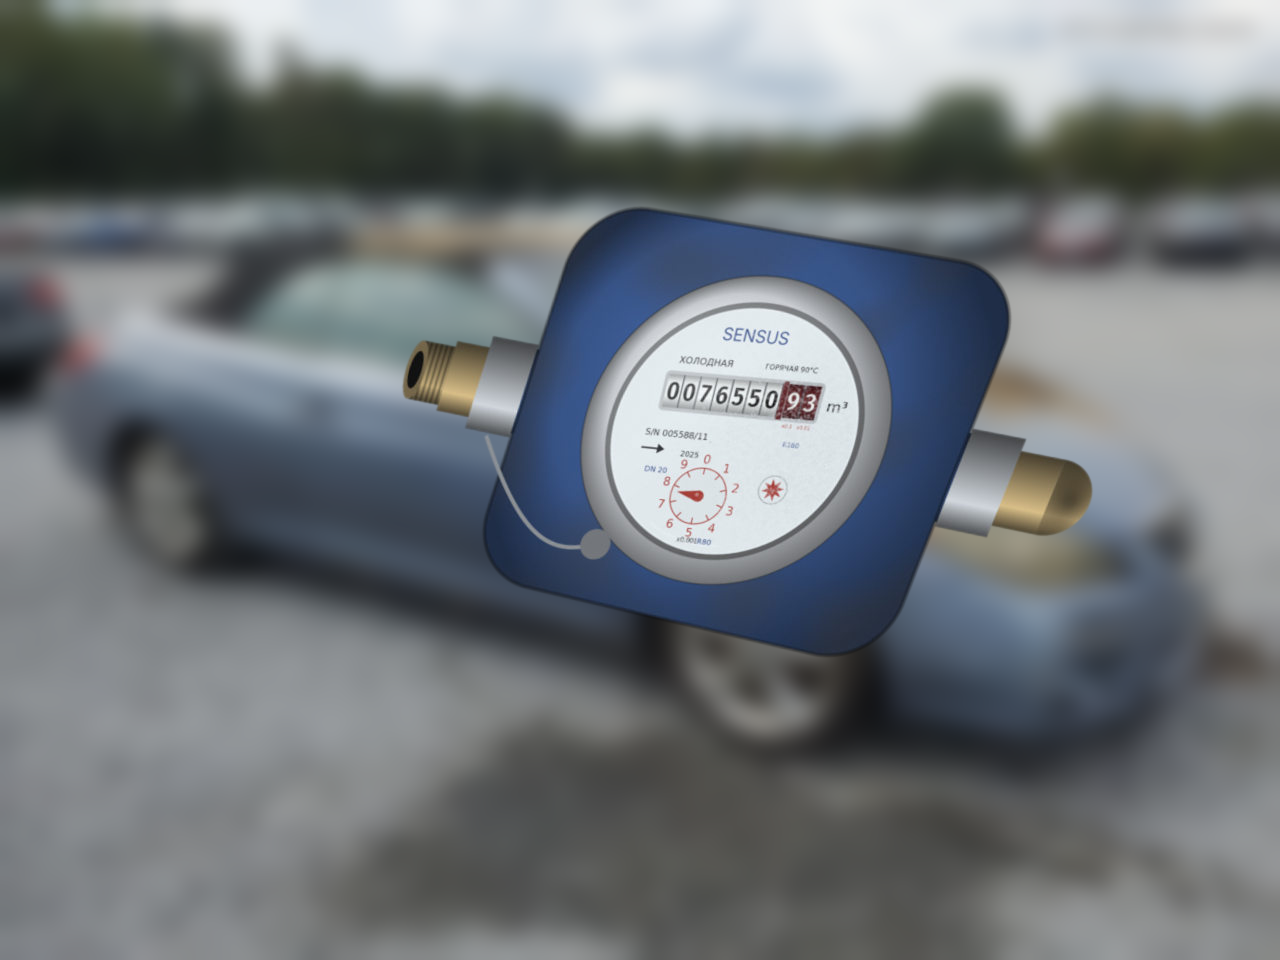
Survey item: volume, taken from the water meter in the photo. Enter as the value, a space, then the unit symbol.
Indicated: 76550.937 m³
